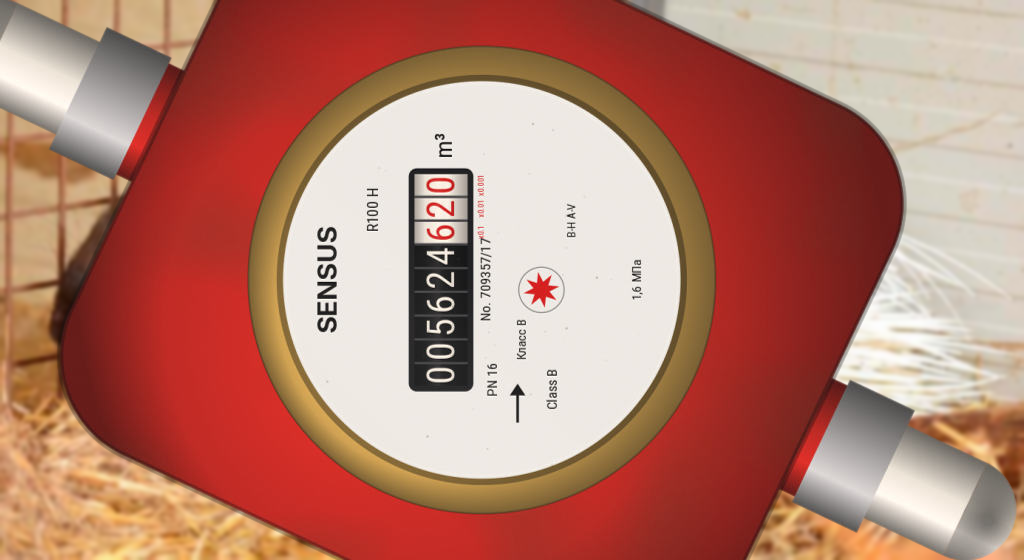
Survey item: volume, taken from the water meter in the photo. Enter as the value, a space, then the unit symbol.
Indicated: 5624.620 m³
